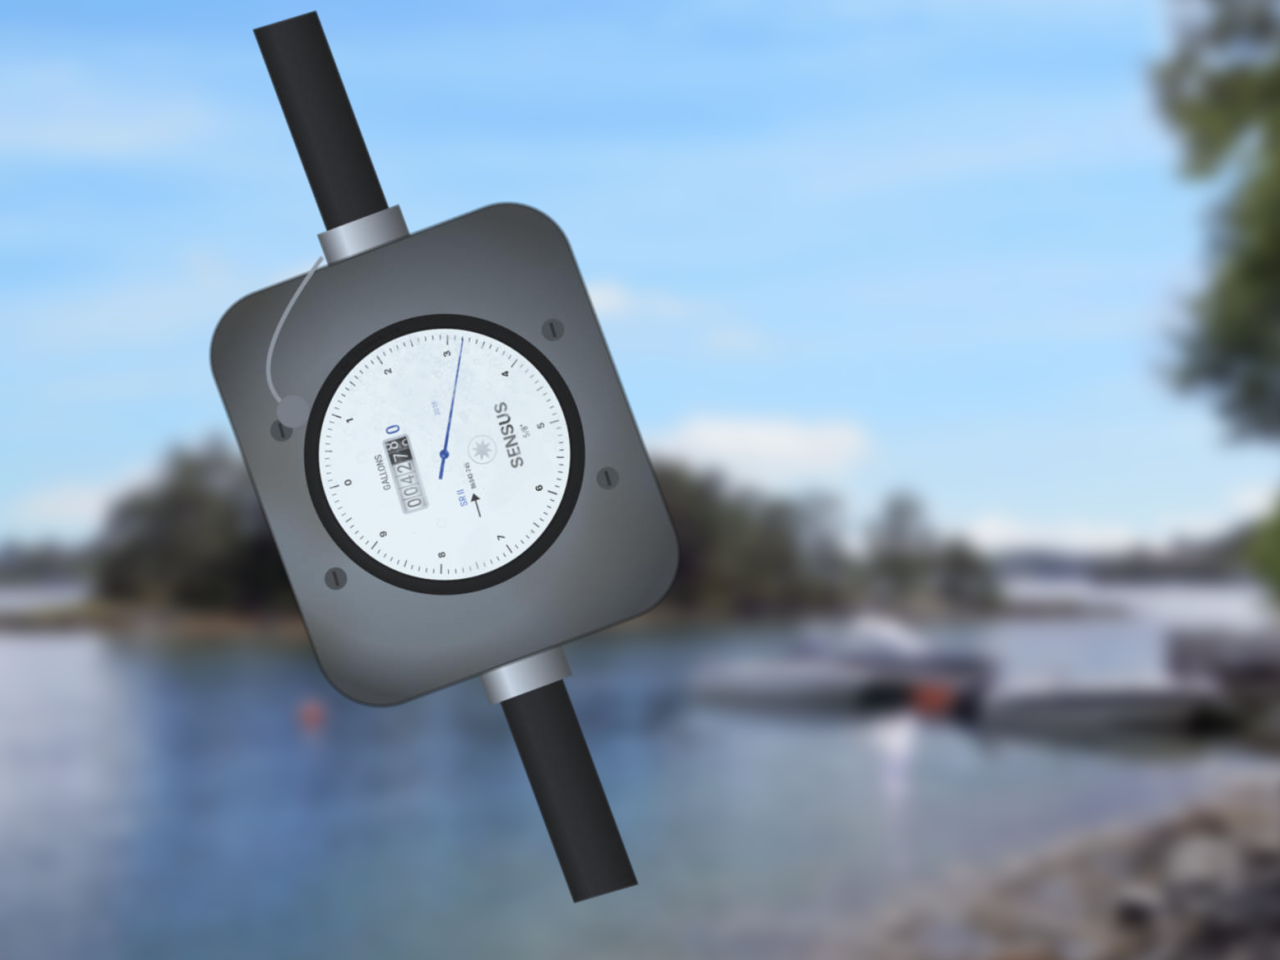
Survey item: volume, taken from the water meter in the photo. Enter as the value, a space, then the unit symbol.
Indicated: 42783.2 gal
